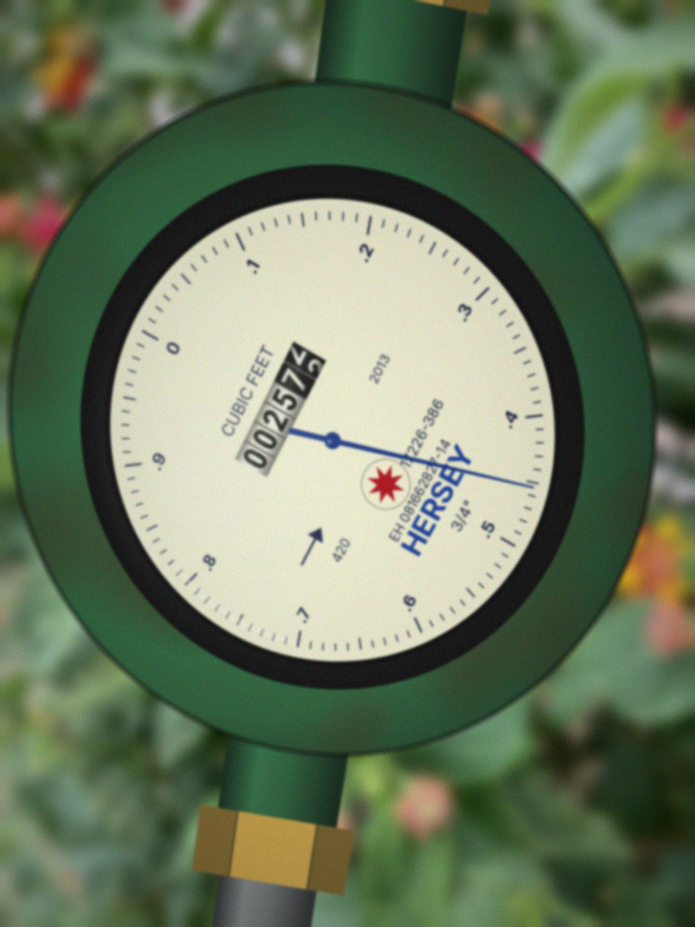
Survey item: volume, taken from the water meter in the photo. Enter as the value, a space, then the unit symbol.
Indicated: 2572.45 ft³
